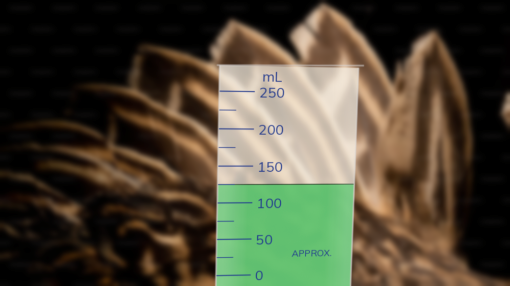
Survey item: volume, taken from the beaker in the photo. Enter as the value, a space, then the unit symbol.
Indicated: 125 mL
